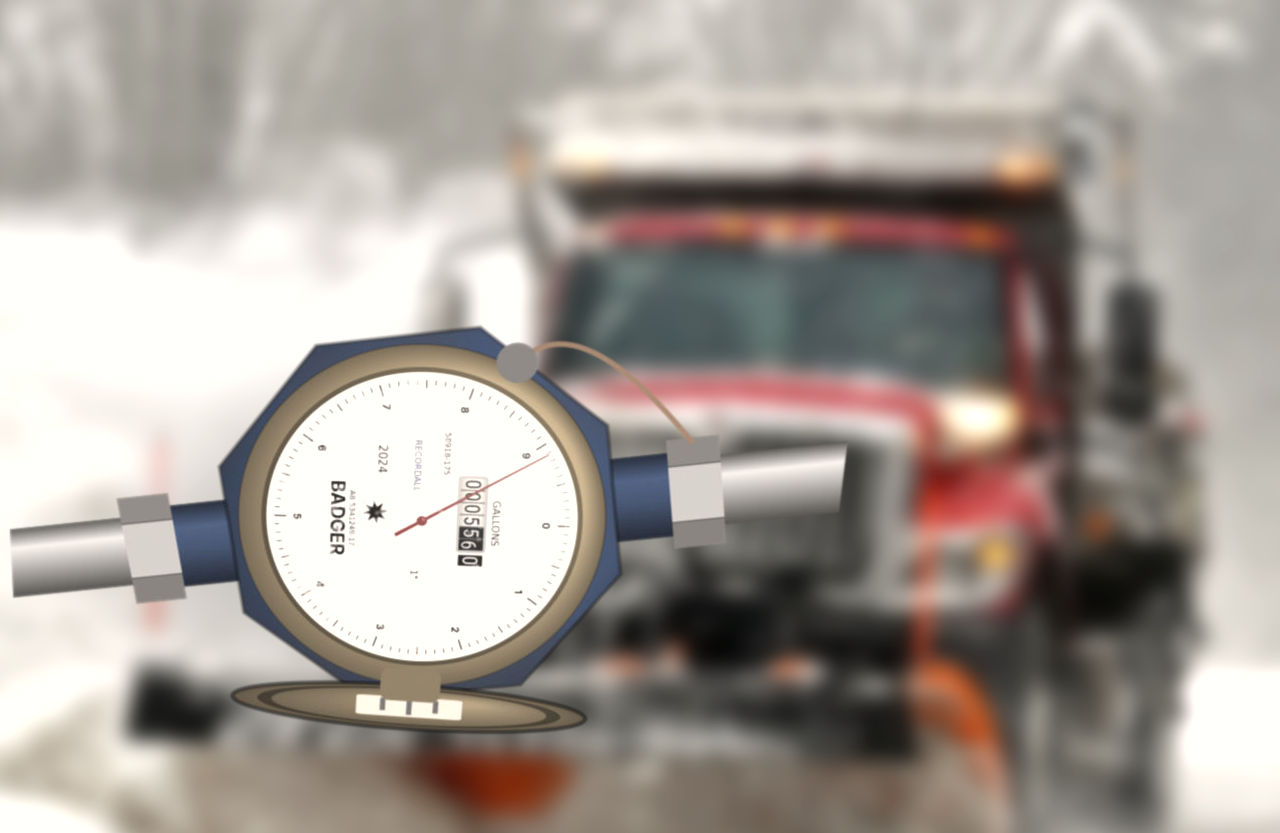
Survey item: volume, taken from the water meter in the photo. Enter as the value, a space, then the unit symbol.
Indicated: 5559.1 gal
